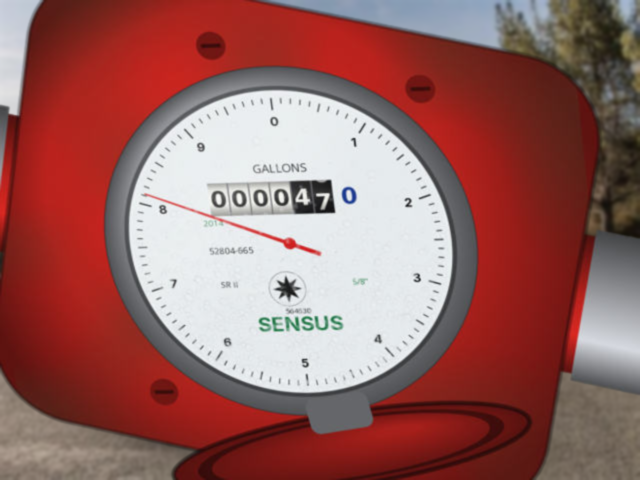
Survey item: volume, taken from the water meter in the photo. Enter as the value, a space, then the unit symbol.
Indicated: 468.1 gal
